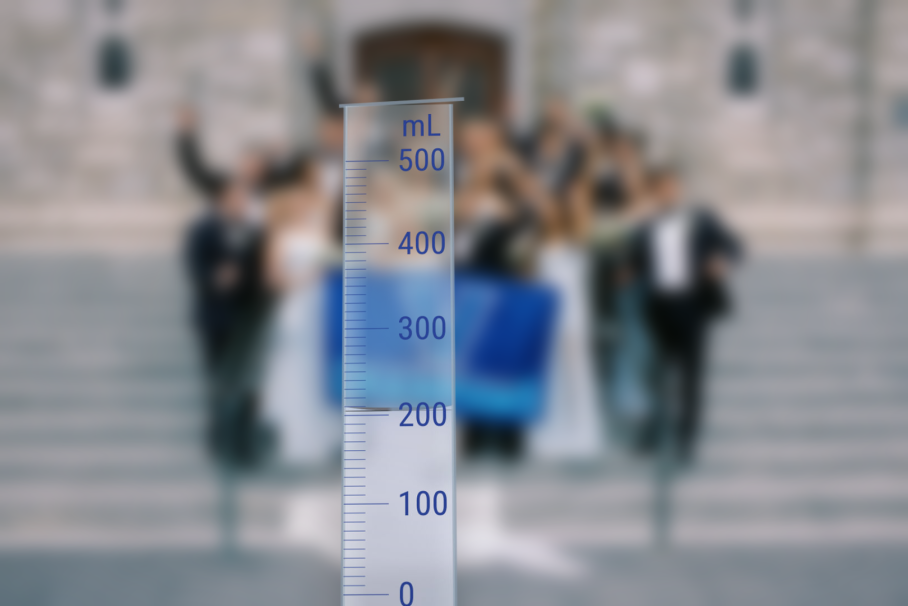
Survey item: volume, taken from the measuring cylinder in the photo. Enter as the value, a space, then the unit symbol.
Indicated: 205 mL
